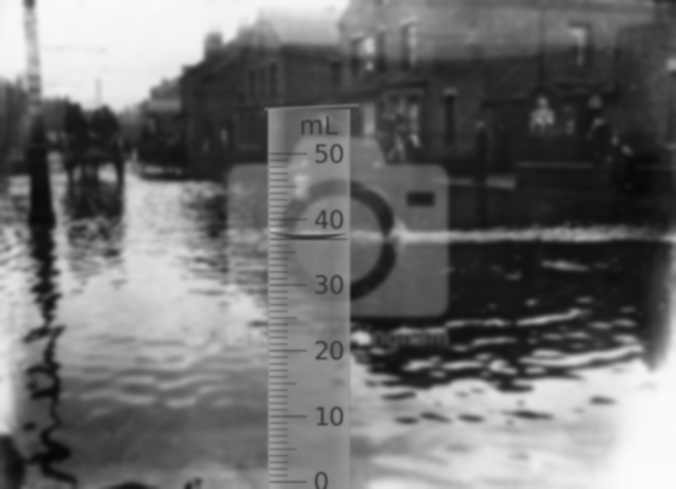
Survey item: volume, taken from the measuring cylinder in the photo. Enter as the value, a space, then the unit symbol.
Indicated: 37 mL
